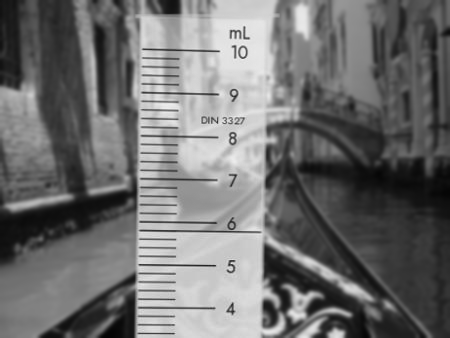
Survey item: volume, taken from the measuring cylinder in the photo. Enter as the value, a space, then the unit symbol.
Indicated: 5.8 mL
